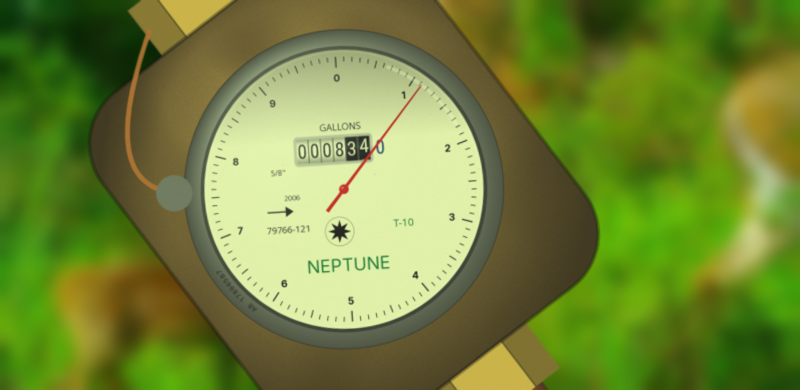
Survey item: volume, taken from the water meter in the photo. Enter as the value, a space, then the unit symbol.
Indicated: 8341.1 gal
